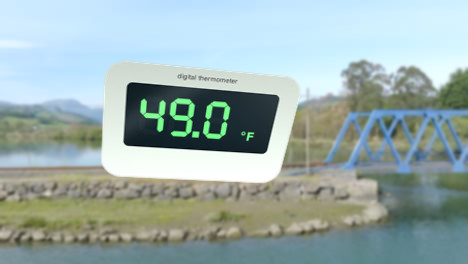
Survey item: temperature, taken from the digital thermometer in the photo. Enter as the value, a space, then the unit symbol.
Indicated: 49.0 °F
